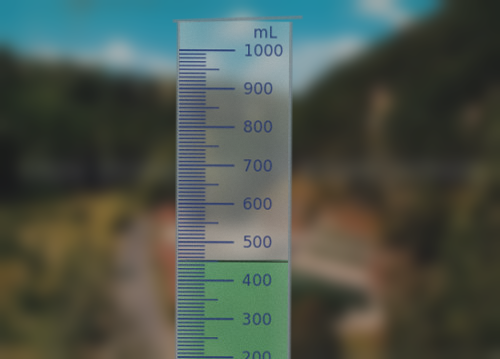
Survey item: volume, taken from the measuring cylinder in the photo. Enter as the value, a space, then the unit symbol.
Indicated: 450 mL
